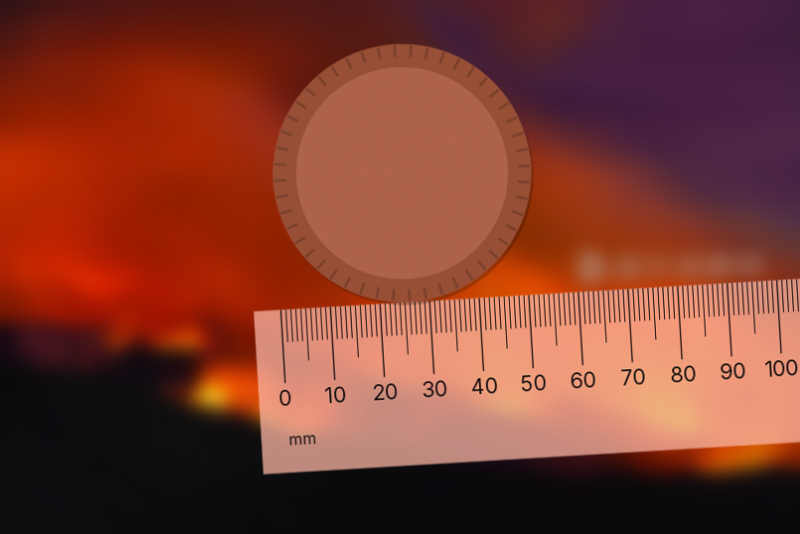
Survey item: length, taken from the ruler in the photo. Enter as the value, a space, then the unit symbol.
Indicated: 52 mm
